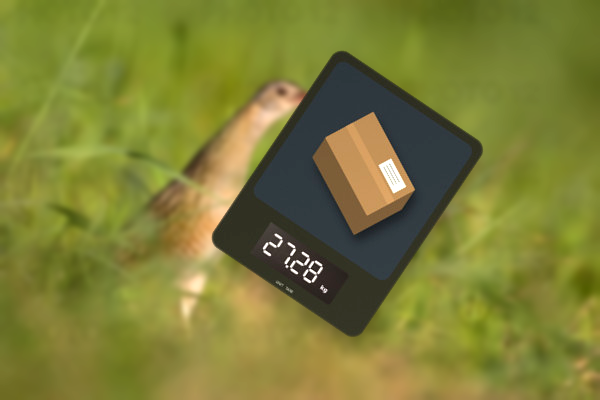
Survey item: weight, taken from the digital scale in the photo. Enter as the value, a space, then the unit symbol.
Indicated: 27.28 kg
